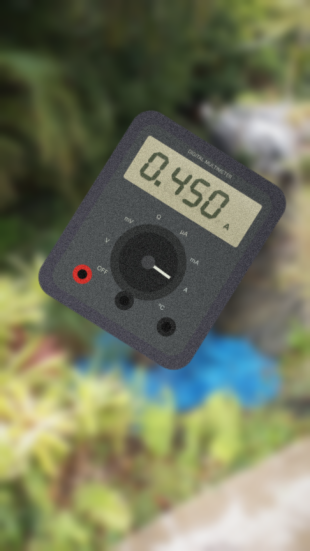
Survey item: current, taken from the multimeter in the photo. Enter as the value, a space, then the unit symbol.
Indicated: 0.450 A
